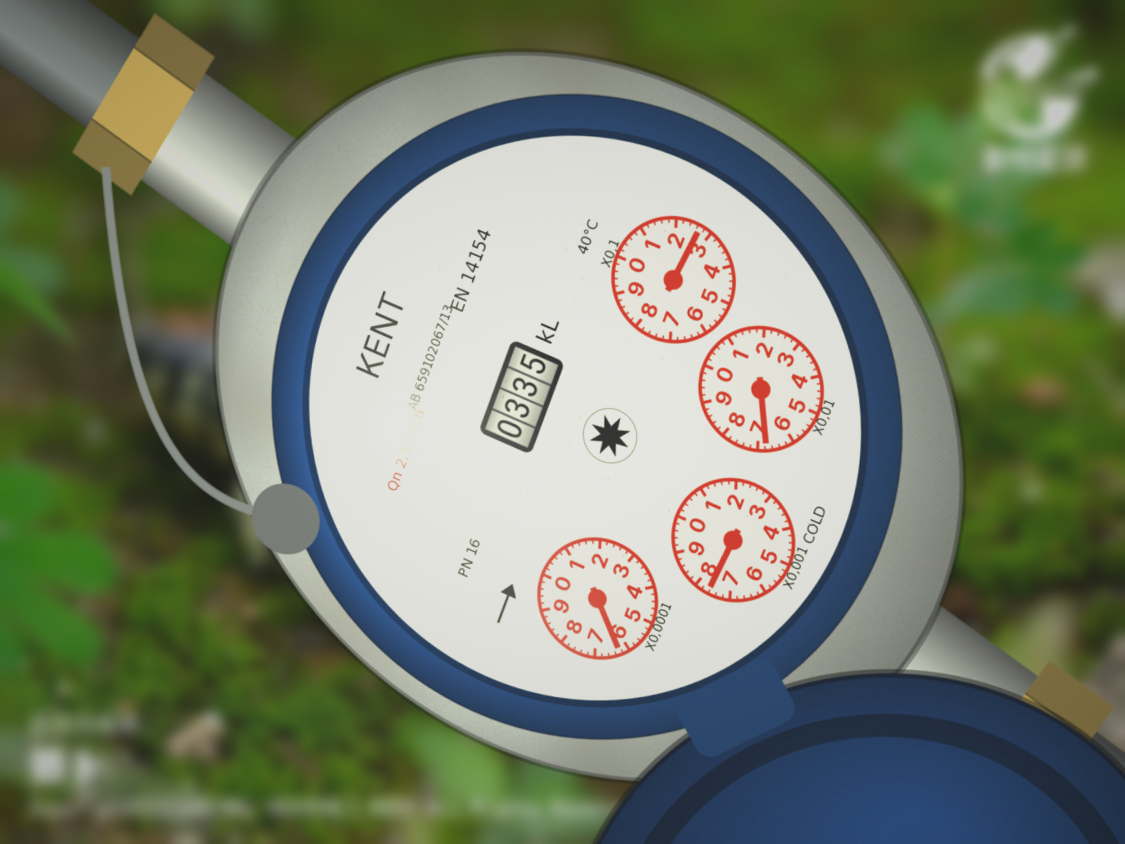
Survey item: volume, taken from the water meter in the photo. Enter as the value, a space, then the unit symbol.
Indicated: 335.2676 kL
